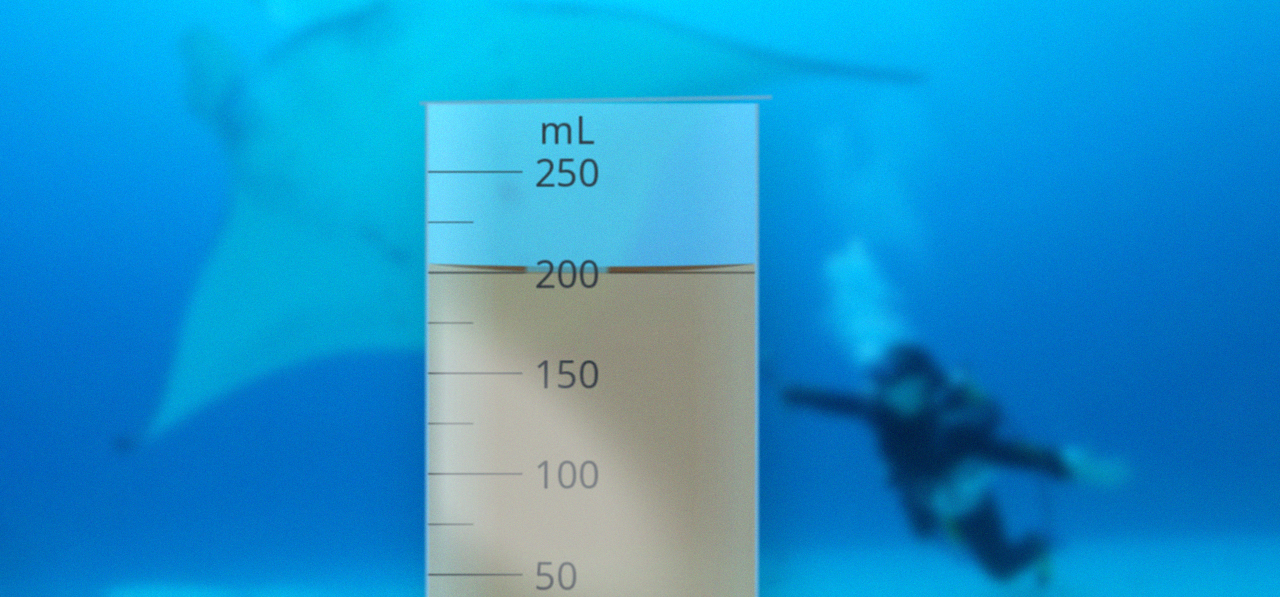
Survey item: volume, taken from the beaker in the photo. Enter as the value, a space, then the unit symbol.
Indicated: 200 mL
